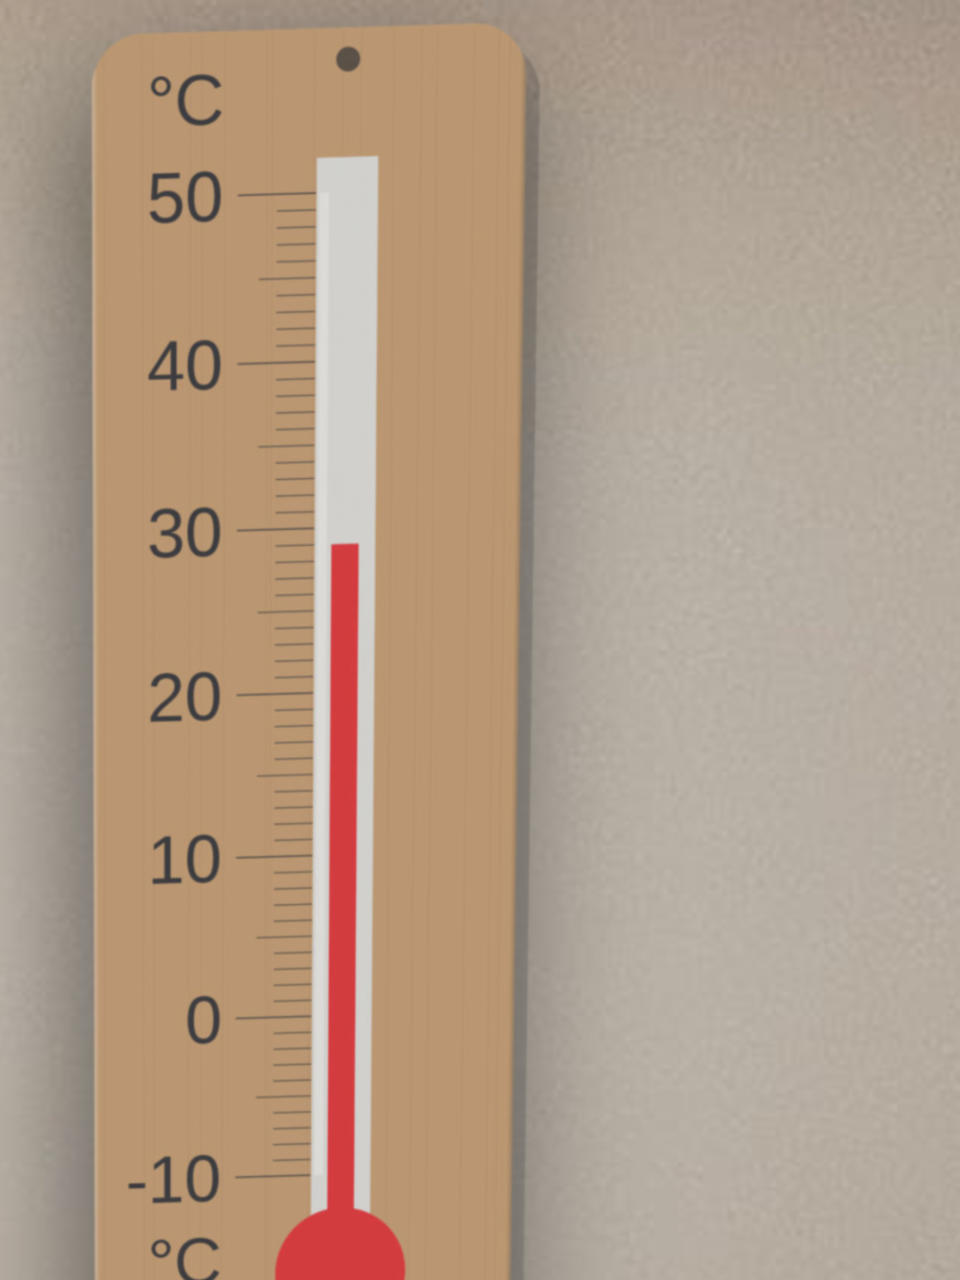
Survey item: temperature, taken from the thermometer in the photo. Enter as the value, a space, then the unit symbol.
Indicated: 29 °C
